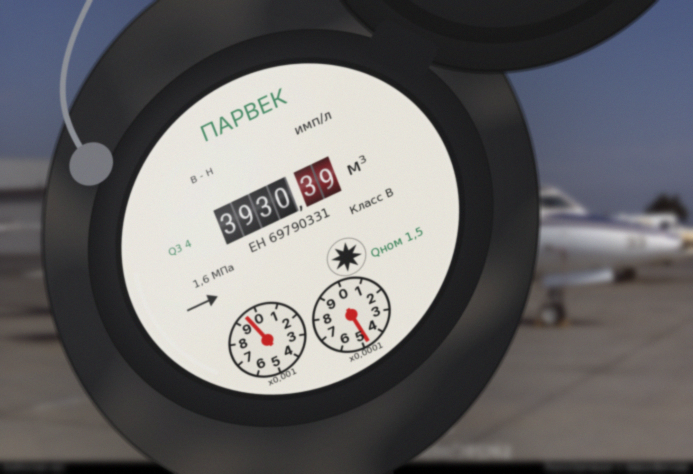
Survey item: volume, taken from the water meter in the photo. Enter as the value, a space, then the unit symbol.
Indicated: 3930.3894 m³
